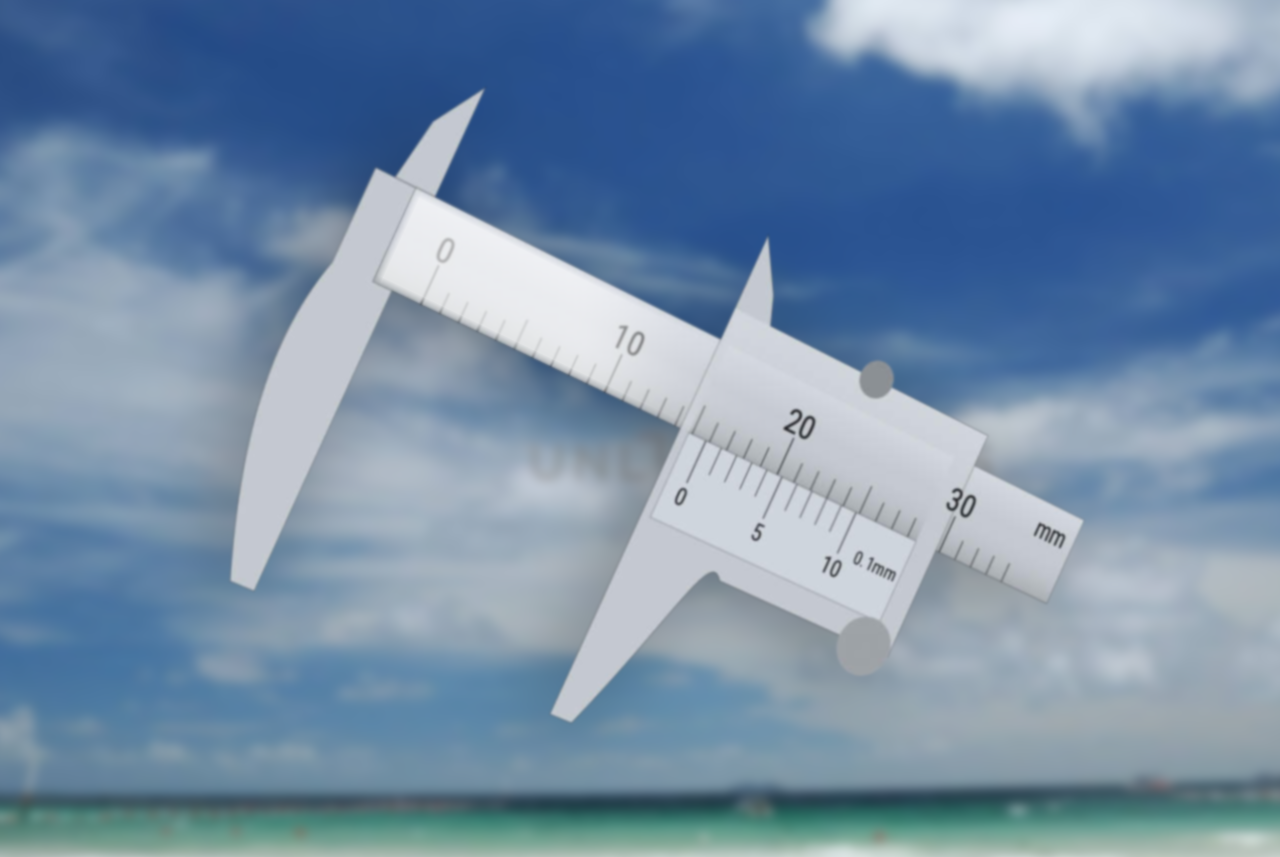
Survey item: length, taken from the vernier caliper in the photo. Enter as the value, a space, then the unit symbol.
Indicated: 15.8 mm
